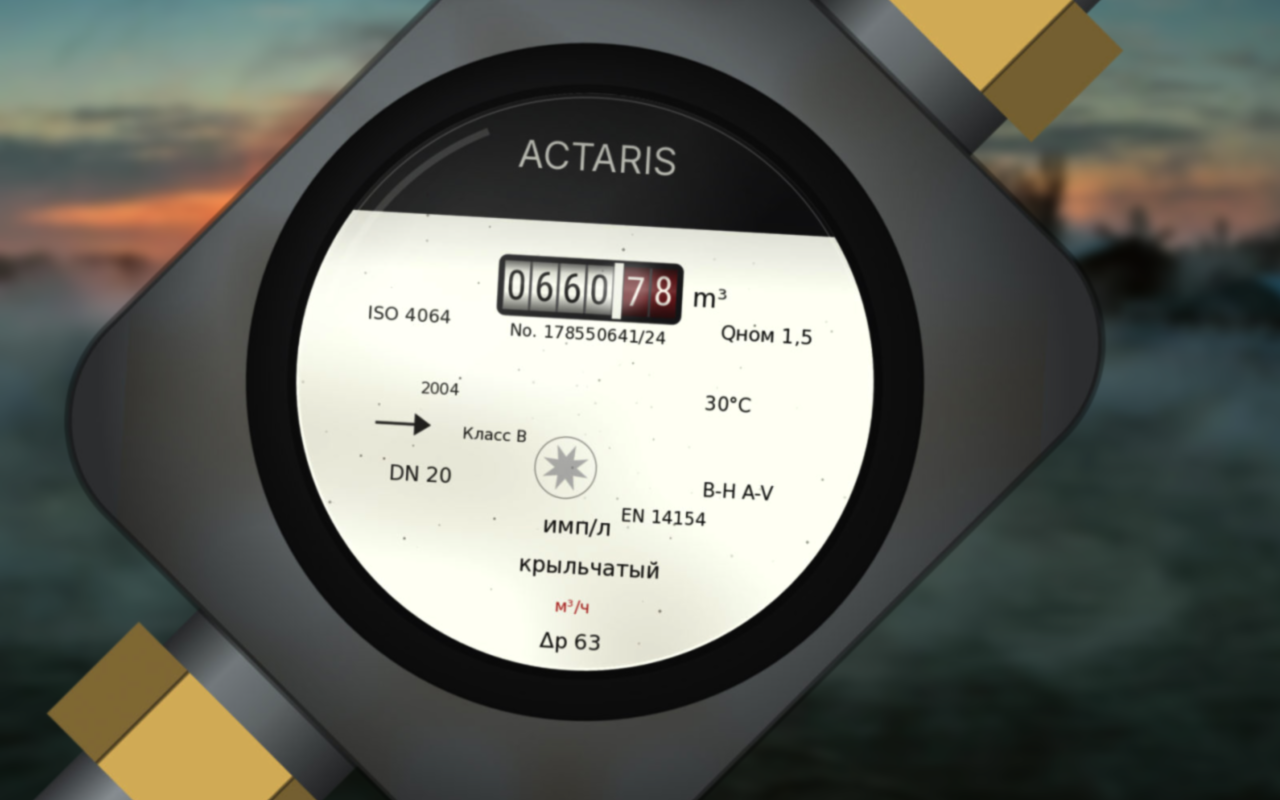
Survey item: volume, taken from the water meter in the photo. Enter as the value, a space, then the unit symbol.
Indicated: 660.78 m³
